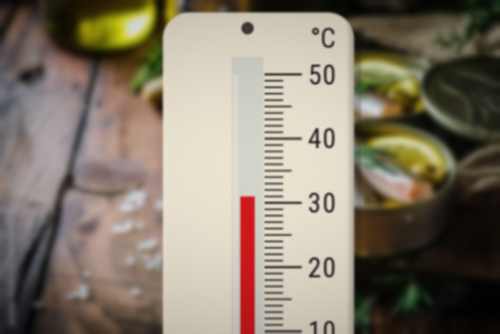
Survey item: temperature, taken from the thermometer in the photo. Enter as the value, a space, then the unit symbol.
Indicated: 31 °C
